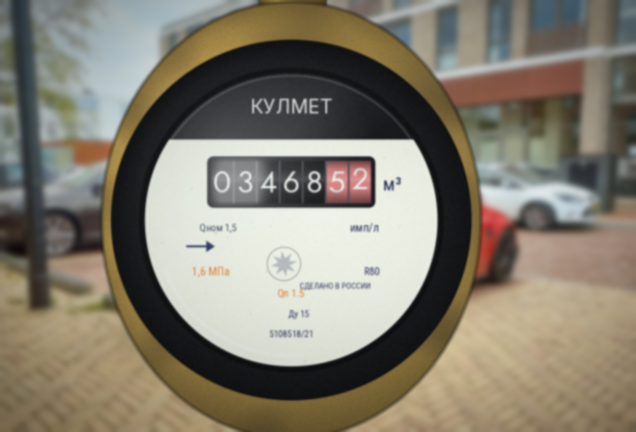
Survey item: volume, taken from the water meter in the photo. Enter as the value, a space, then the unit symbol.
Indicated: 3468.52 m³
